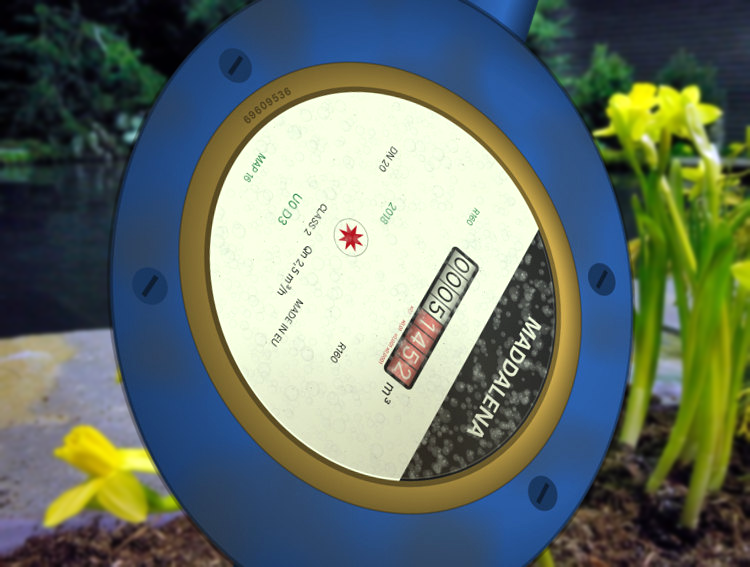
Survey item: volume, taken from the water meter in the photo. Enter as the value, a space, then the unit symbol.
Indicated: 5.1452 m³
